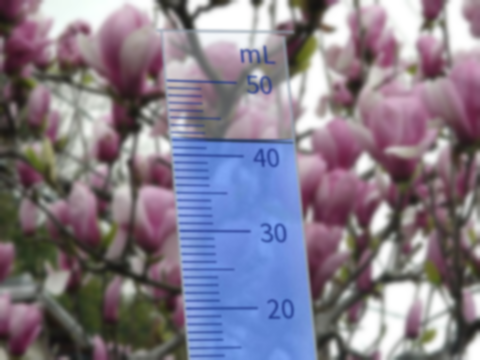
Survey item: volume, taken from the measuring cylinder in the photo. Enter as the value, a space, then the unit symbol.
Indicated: 42 mL
